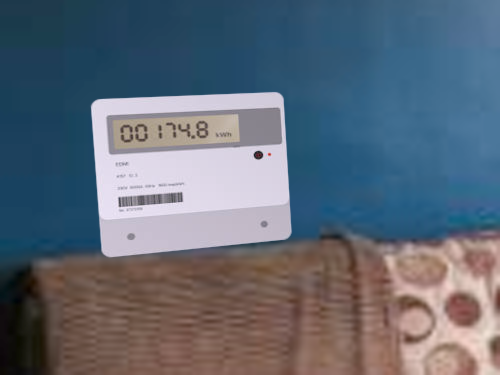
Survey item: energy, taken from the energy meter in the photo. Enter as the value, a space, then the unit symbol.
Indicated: 174.8 kWh
